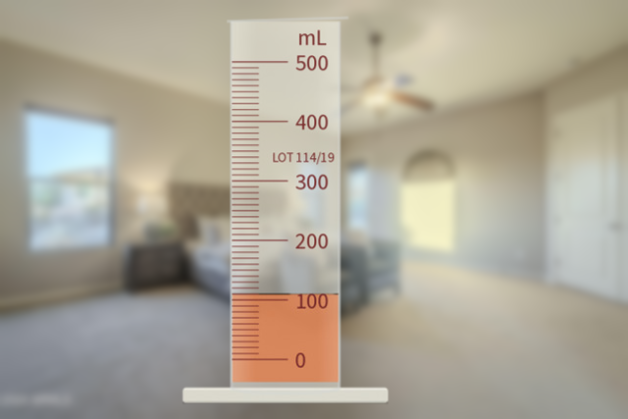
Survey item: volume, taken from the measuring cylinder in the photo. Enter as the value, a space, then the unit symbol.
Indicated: 110 mL
